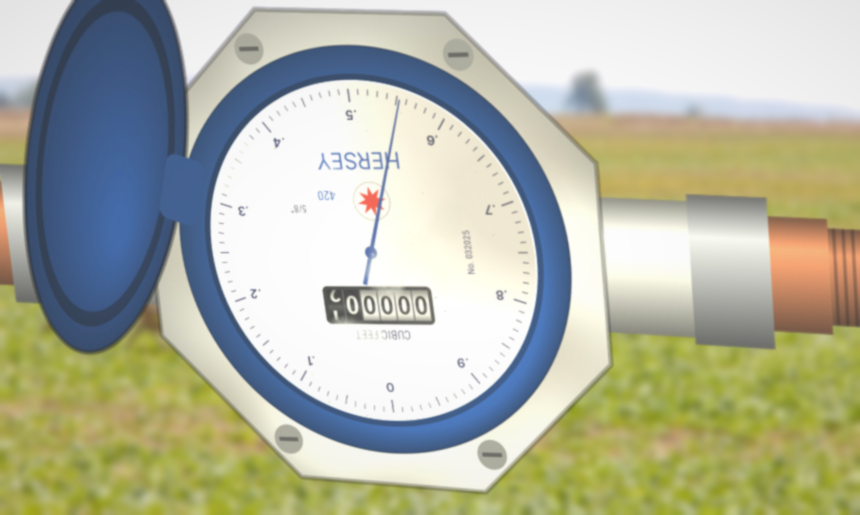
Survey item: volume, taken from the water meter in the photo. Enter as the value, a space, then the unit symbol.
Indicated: 1.55 ft³
